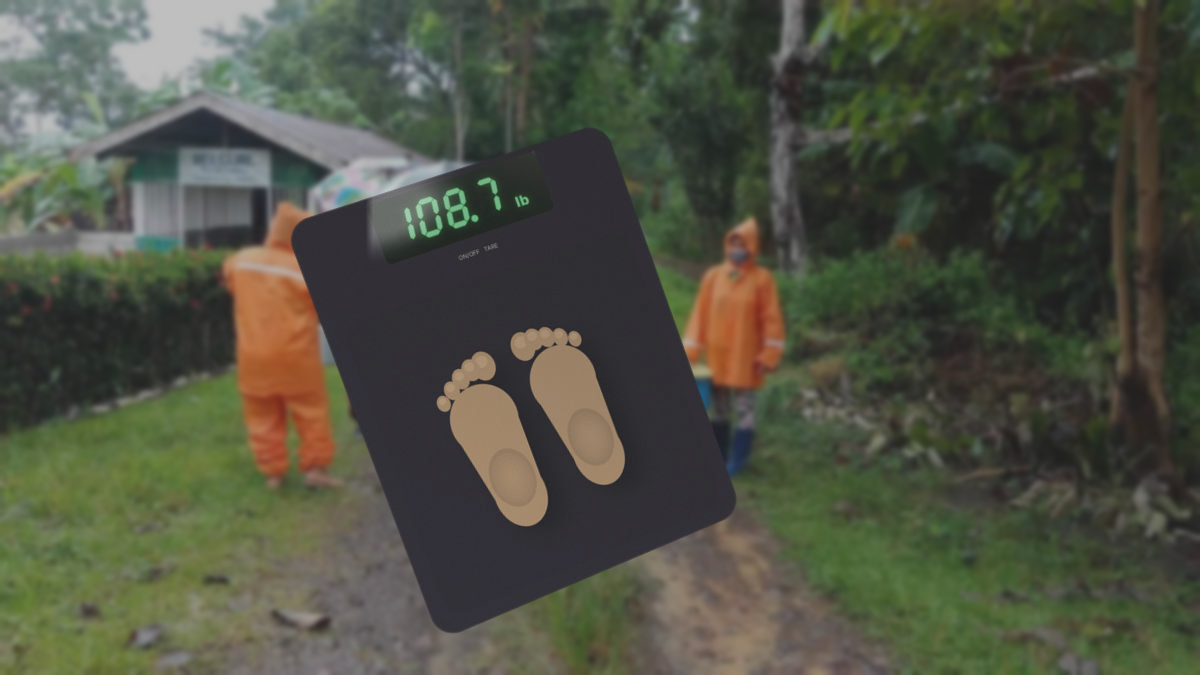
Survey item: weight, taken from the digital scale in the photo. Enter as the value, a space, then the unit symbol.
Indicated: 108.7 lb
